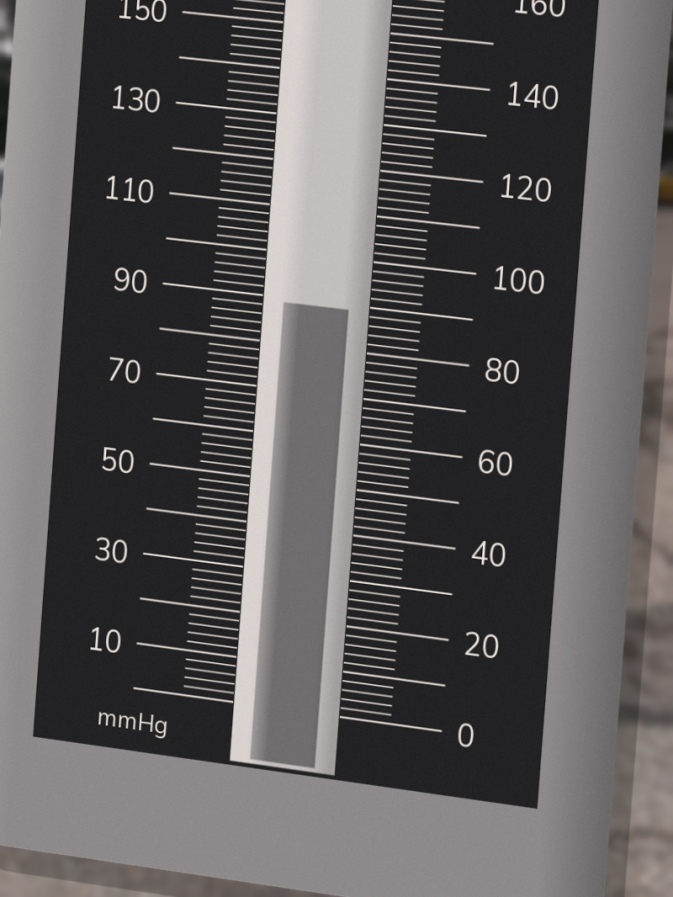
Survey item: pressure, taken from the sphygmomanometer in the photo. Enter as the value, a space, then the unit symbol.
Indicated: 89 mmHg
